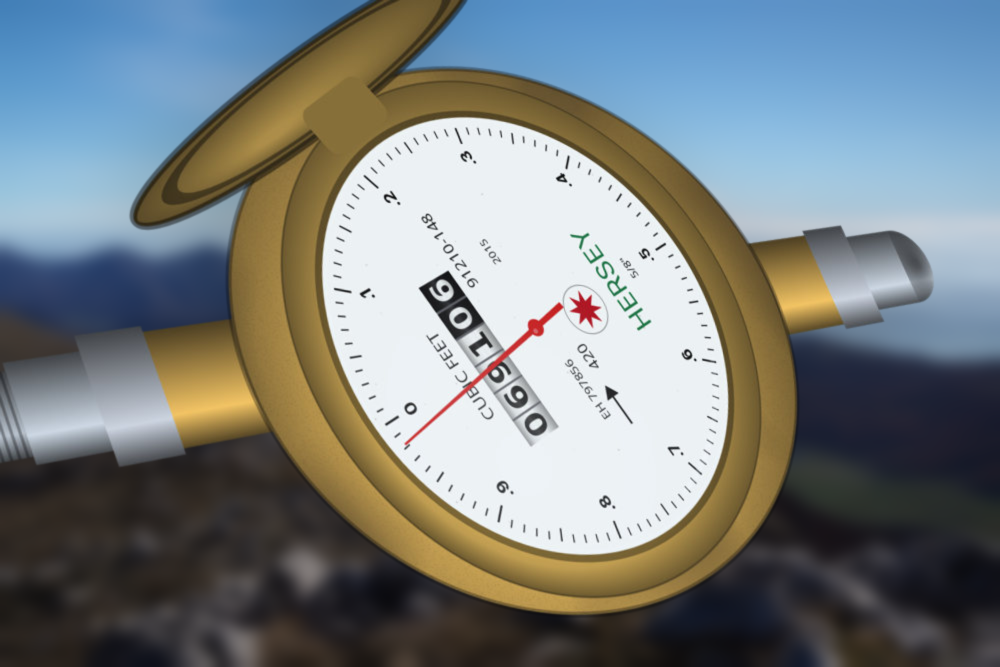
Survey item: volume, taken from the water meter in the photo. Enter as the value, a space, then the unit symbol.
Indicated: 69105.98 ft³
